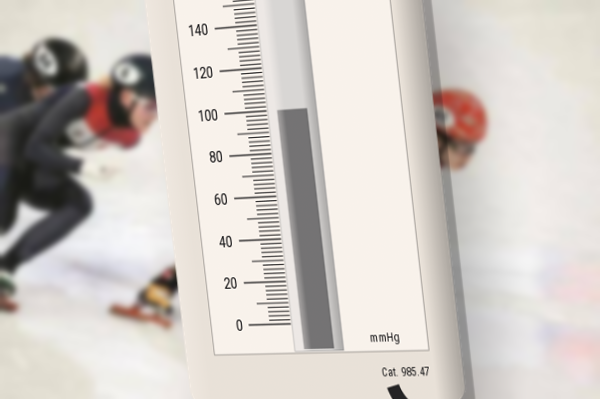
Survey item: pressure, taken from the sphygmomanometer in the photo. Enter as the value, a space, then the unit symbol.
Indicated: 100 mmHg
